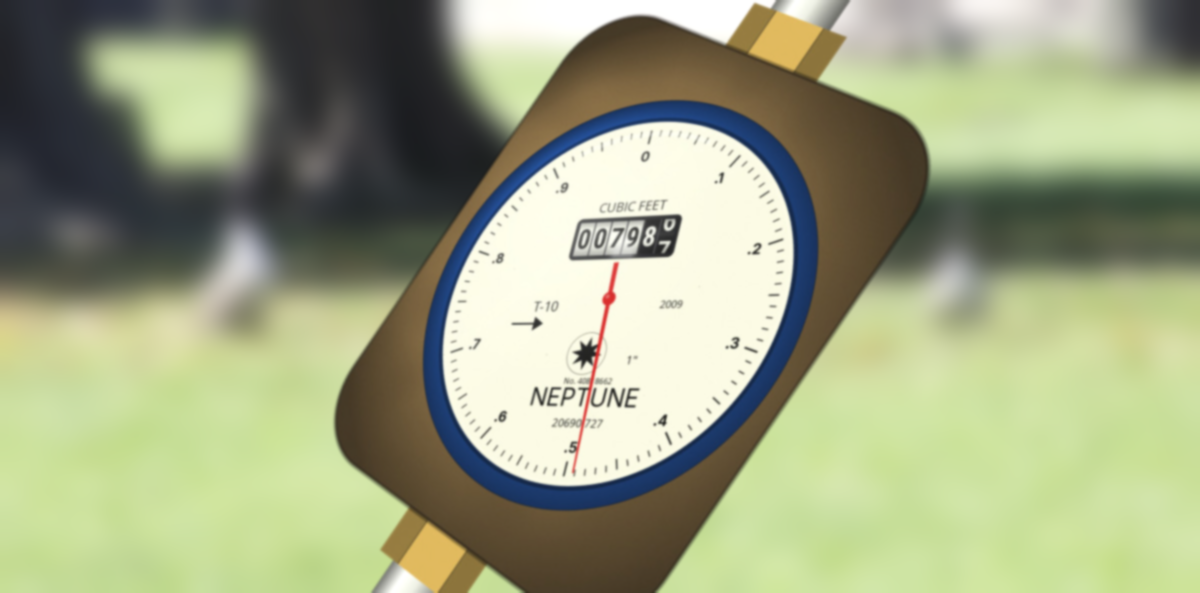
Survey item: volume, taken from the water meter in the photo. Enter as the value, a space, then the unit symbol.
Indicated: 7986.49 ft³
